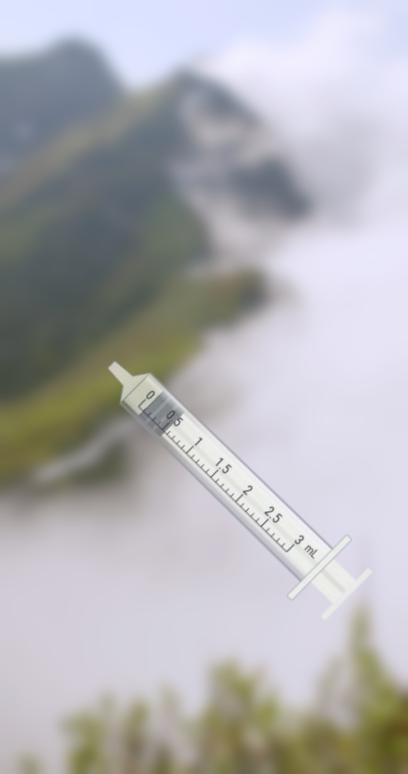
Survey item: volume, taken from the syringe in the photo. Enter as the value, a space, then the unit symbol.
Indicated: 0.1 mL
